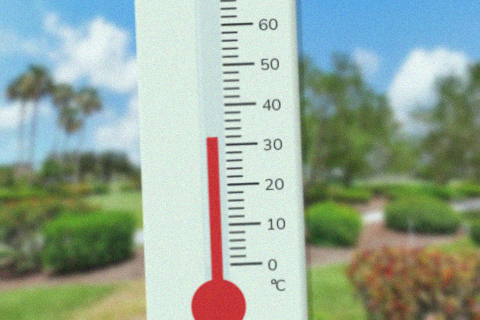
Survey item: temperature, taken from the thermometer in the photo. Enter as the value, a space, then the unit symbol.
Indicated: 32 °C
